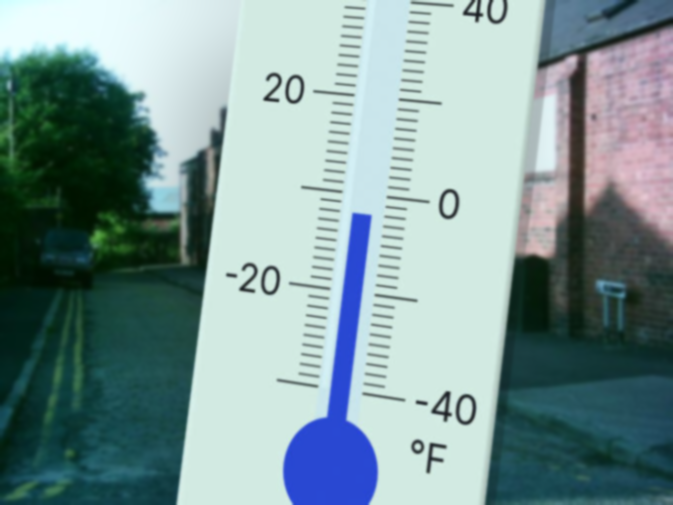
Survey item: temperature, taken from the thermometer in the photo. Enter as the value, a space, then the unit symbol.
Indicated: -4 °F
